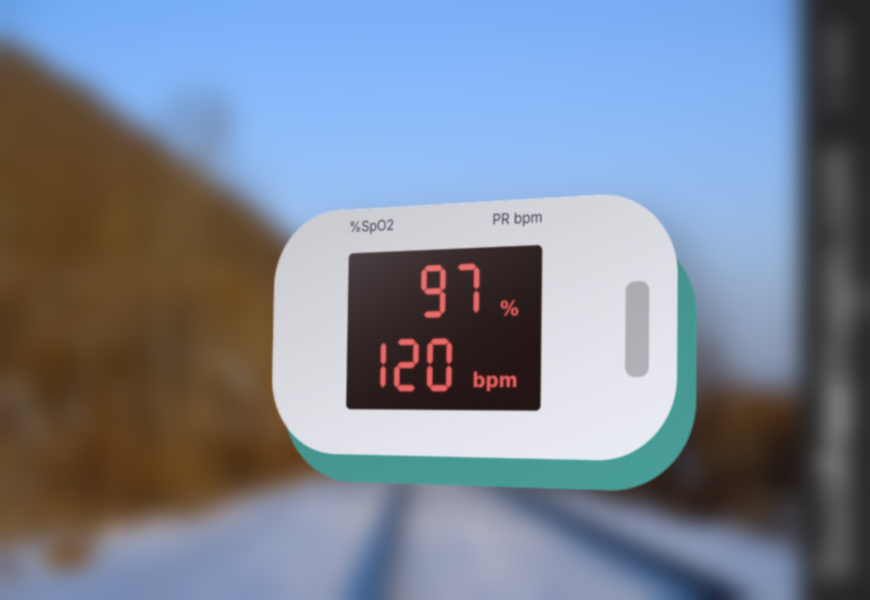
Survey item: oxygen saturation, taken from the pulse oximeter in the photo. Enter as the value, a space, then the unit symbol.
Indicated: 97 %
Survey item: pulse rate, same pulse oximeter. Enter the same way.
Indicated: 120 bpm
